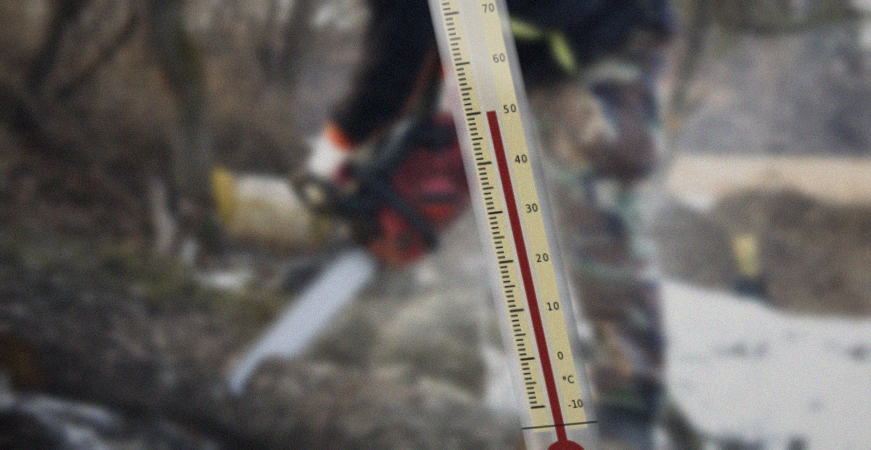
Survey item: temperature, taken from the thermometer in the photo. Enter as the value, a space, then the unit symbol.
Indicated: 50 °C
